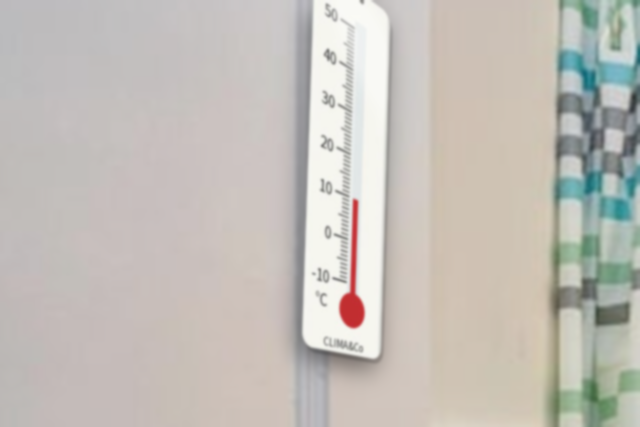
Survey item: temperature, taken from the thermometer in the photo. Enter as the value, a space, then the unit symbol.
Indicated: 10 °C
